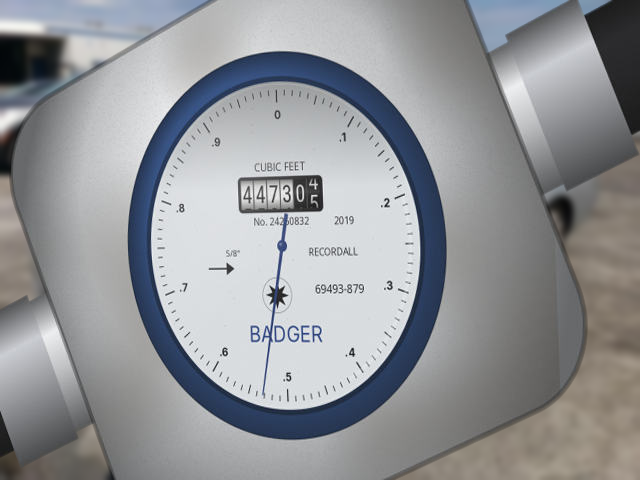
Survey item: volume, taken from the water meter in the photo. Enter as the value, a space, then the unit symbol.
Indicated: 447304.53 ft³
